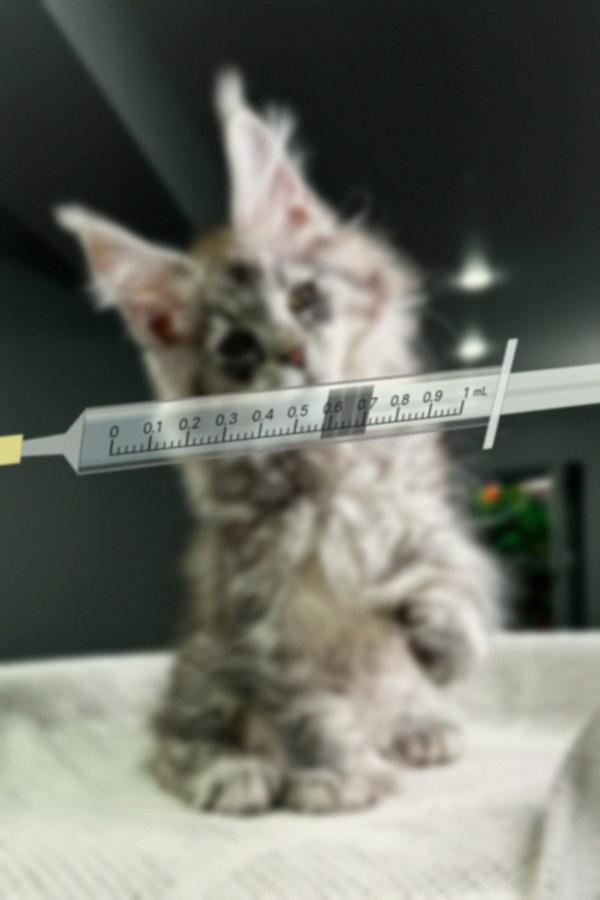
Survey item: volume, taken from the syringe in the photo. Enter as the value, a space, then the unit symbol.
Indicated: 0.58 mL
